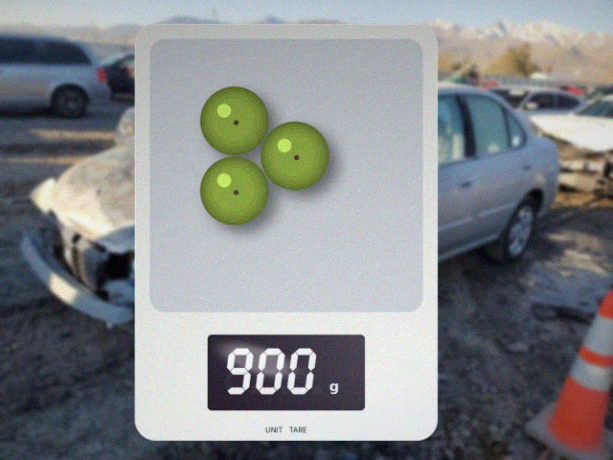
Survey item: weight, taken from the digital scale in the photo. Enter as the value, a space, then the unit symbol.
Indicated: 900 g
